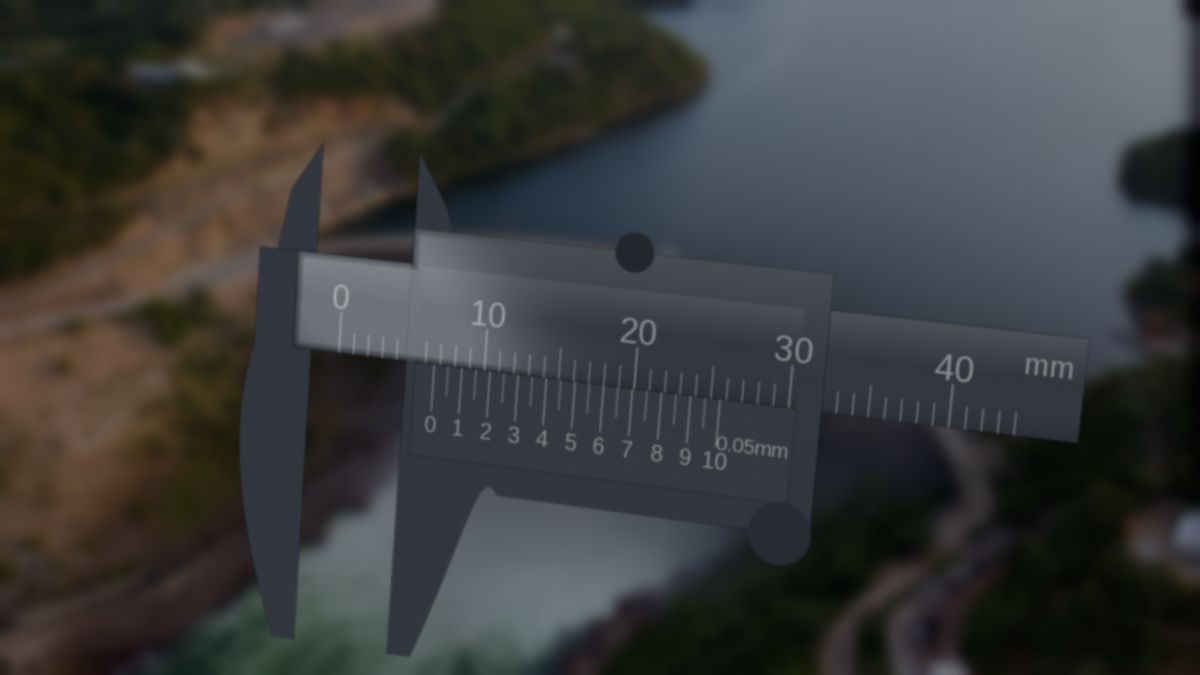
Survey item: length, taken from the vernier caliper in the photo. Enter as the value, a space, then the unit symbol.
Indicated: 6.6 mm
